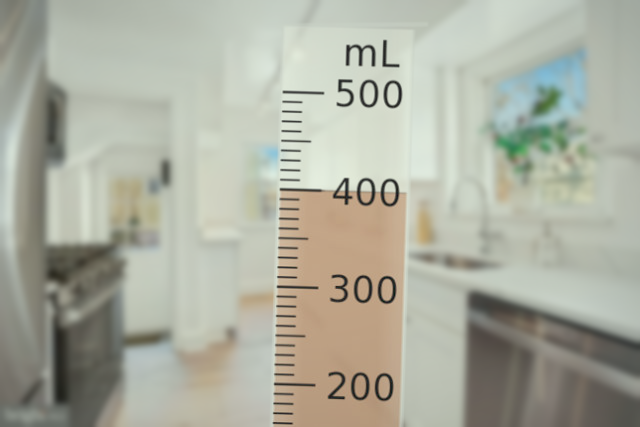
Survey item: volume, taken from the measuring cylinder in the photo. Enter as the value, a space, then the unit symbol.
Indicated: 400 mL
